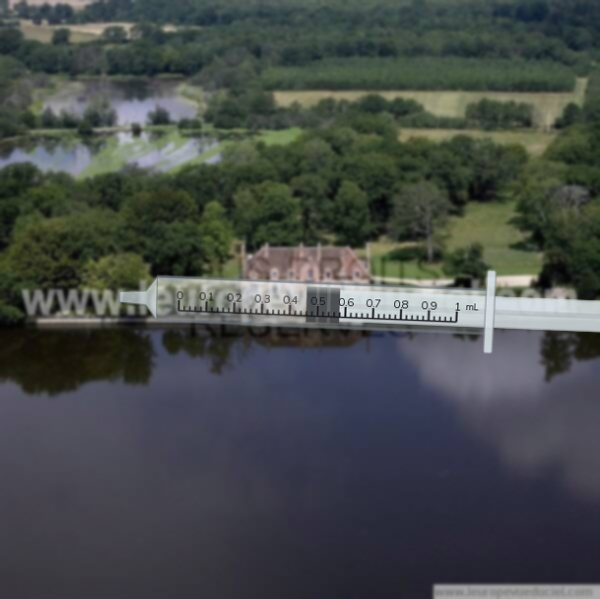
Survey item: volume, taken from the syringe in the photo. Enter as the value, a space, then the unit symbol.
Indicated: 0.46 mL
